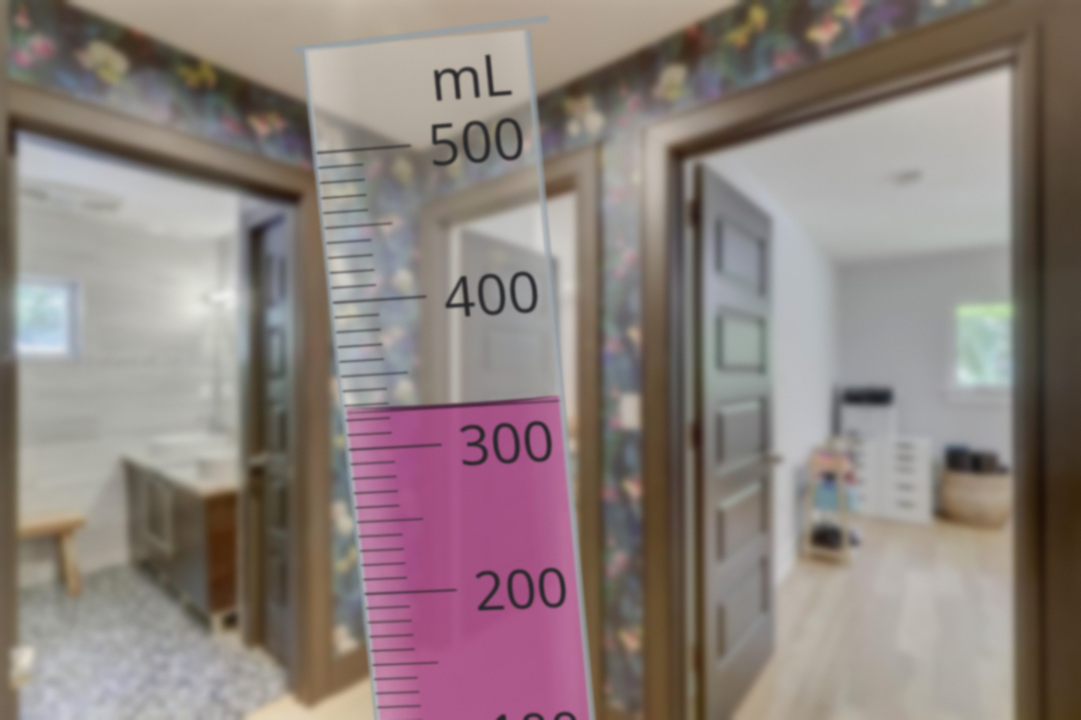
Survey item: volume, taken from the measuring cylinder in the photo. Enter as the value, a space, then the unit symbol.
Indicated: 325 mL
